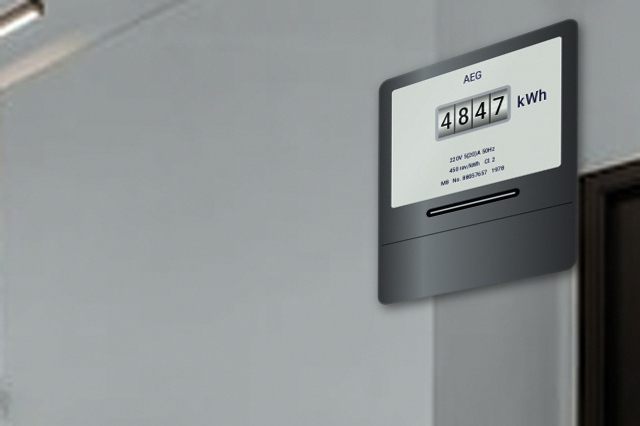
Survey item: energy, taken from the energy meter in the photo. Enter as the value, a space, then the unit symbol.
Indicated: 4847 kWh
